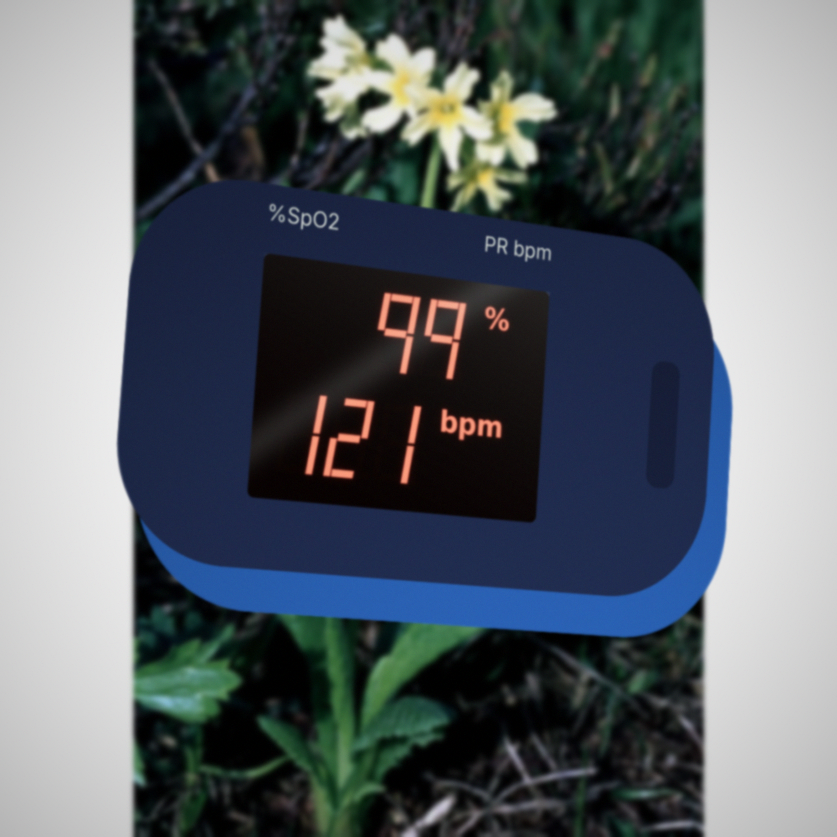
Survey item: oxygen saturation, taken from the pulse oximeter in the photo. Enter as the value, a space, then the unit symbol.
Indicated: 99 %
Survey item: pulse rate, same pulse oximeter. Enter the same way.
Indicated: 121 bpm
